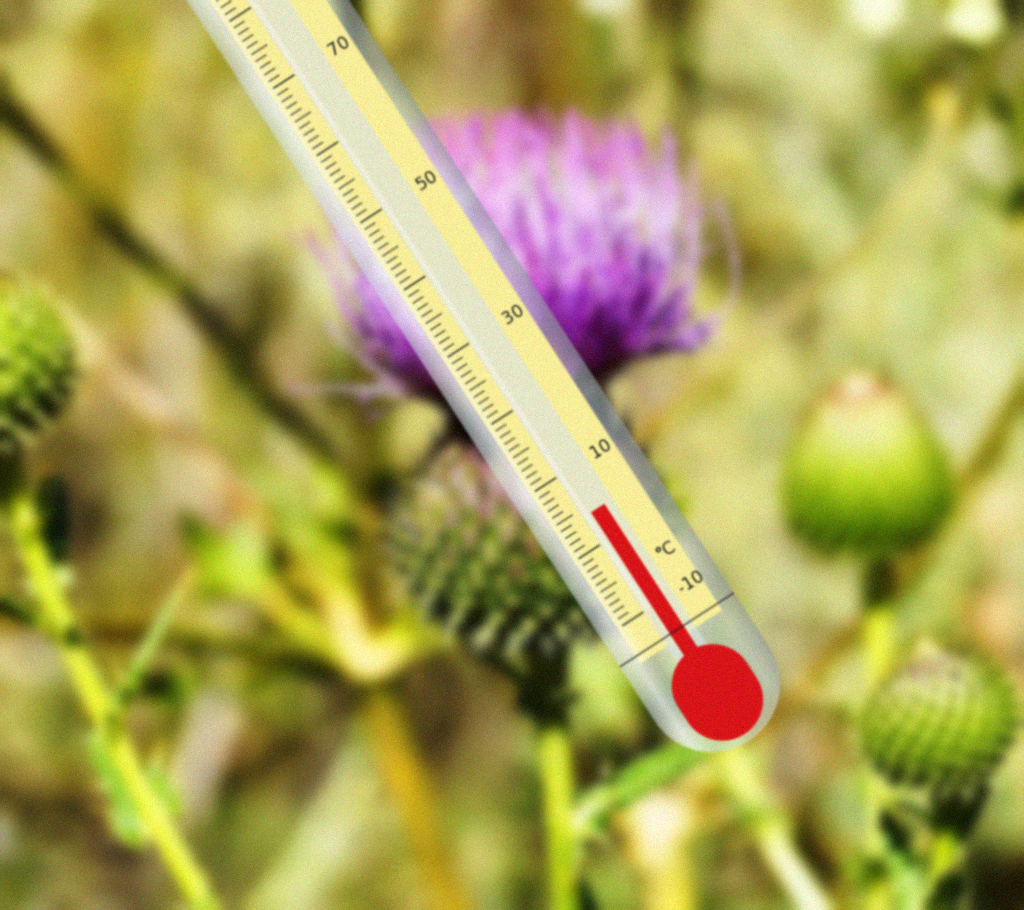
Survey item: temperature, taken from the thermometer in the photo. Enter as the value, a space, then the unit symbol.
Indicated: 4 °C
